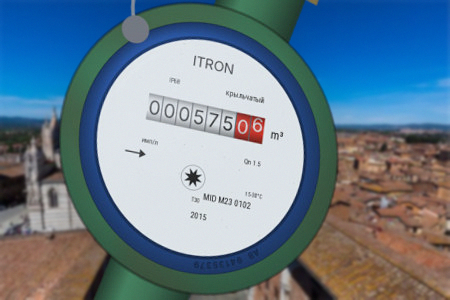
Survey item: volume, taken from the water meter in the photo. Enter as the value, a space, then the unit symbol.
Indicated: 575.06 m³
